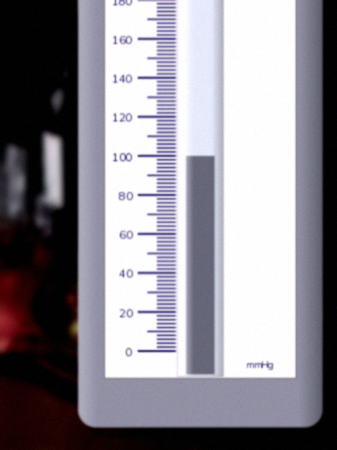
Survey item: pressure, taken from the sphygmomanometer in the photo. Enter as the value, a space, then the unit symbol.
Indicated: 100 mmHg
